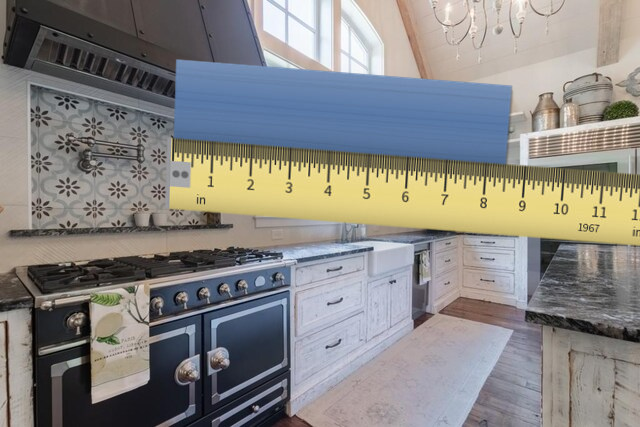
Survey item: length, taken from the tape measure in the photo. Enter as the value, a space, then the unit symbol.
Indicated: 8.5 in
